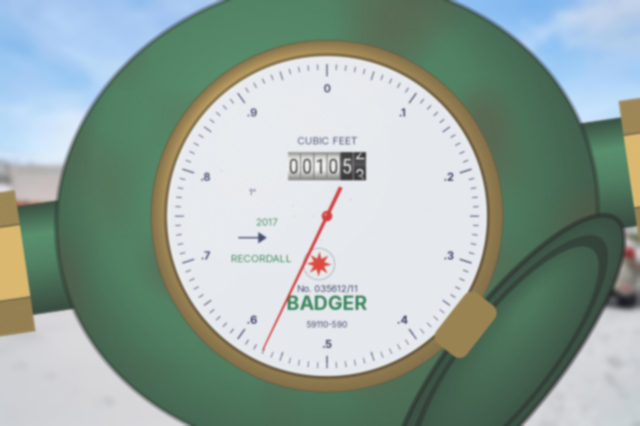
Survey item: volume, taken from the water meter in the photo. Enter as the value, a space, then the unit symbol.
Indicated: 1052.57 ft³
